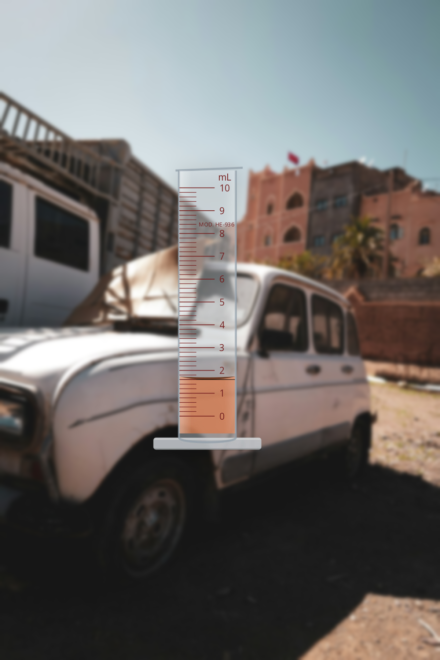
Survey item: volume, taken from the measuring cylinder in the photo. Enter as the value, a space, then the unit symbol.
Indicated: 1.6 mL
